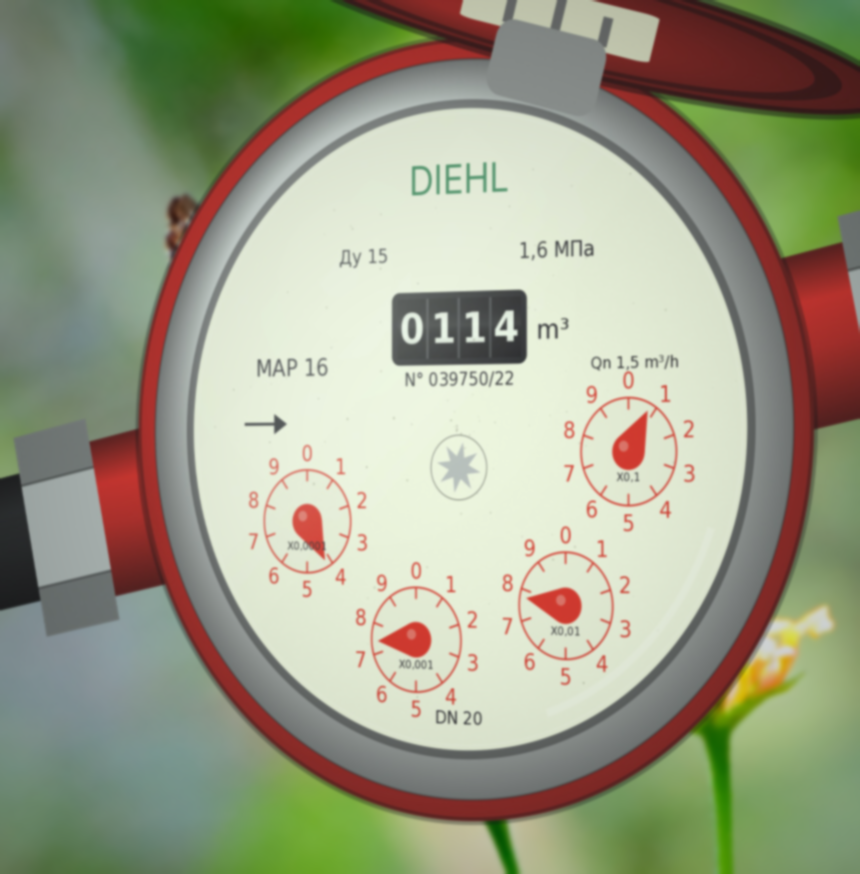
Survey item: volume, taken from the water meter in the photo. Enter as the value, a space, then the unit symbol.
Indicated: 114.0774 m³
